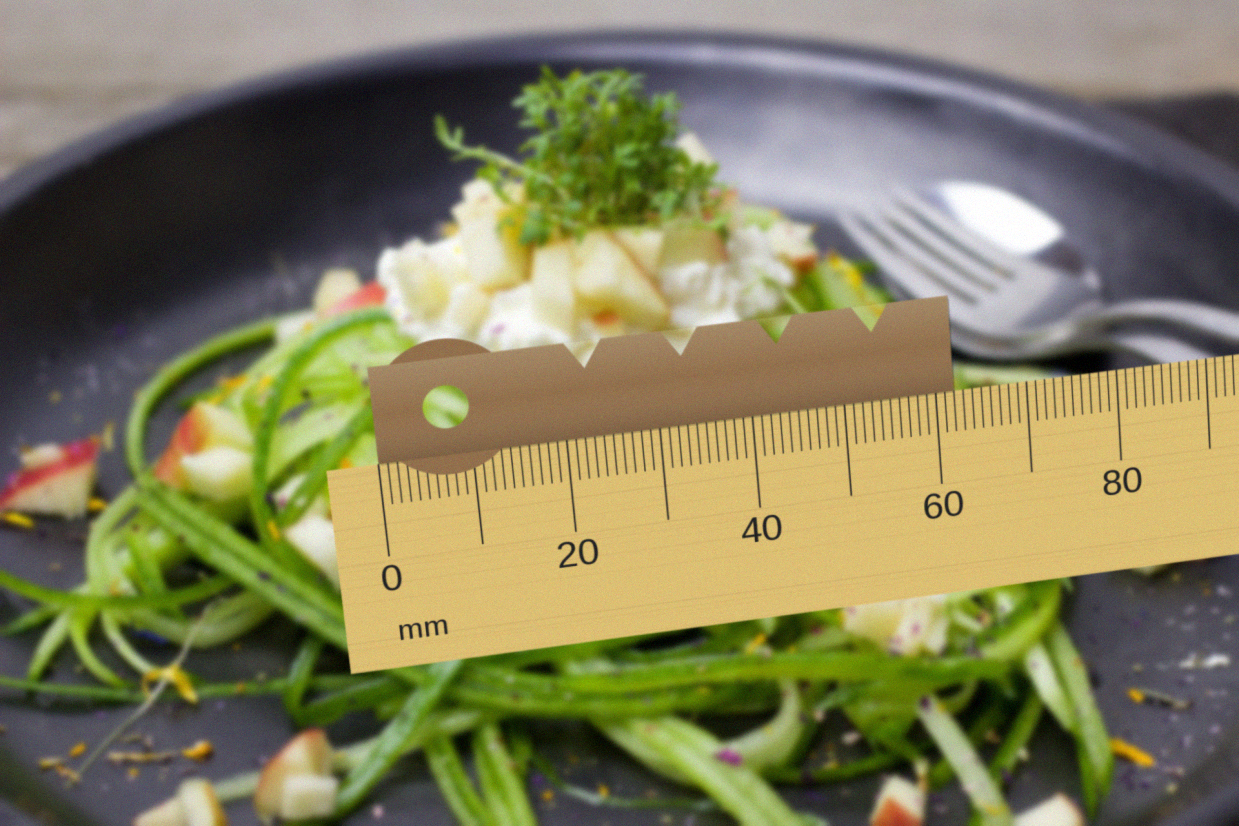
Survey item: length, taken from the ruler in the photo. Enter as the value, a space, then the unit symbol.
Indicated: 62 mm
